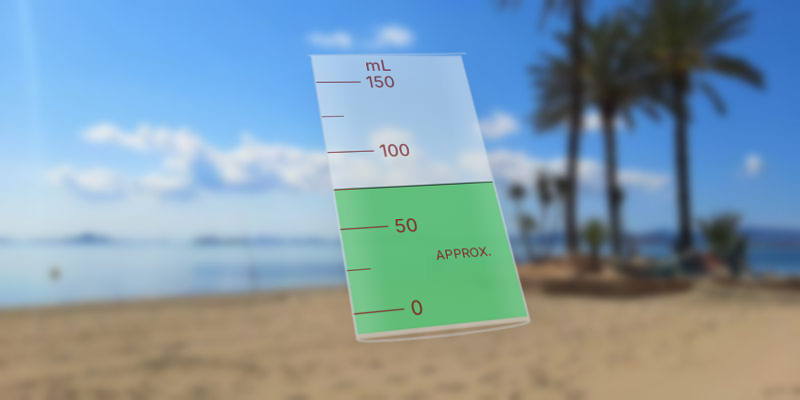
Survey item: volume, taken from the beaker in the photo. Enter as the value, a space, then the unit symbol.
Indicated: 75 mL
